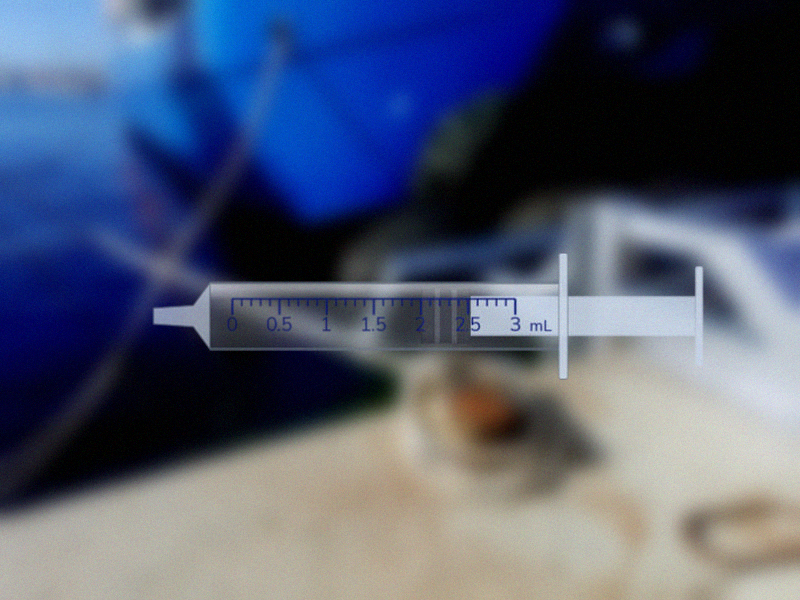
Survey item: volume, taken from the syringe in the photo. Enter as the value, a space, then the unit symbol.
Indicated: 2 mL
